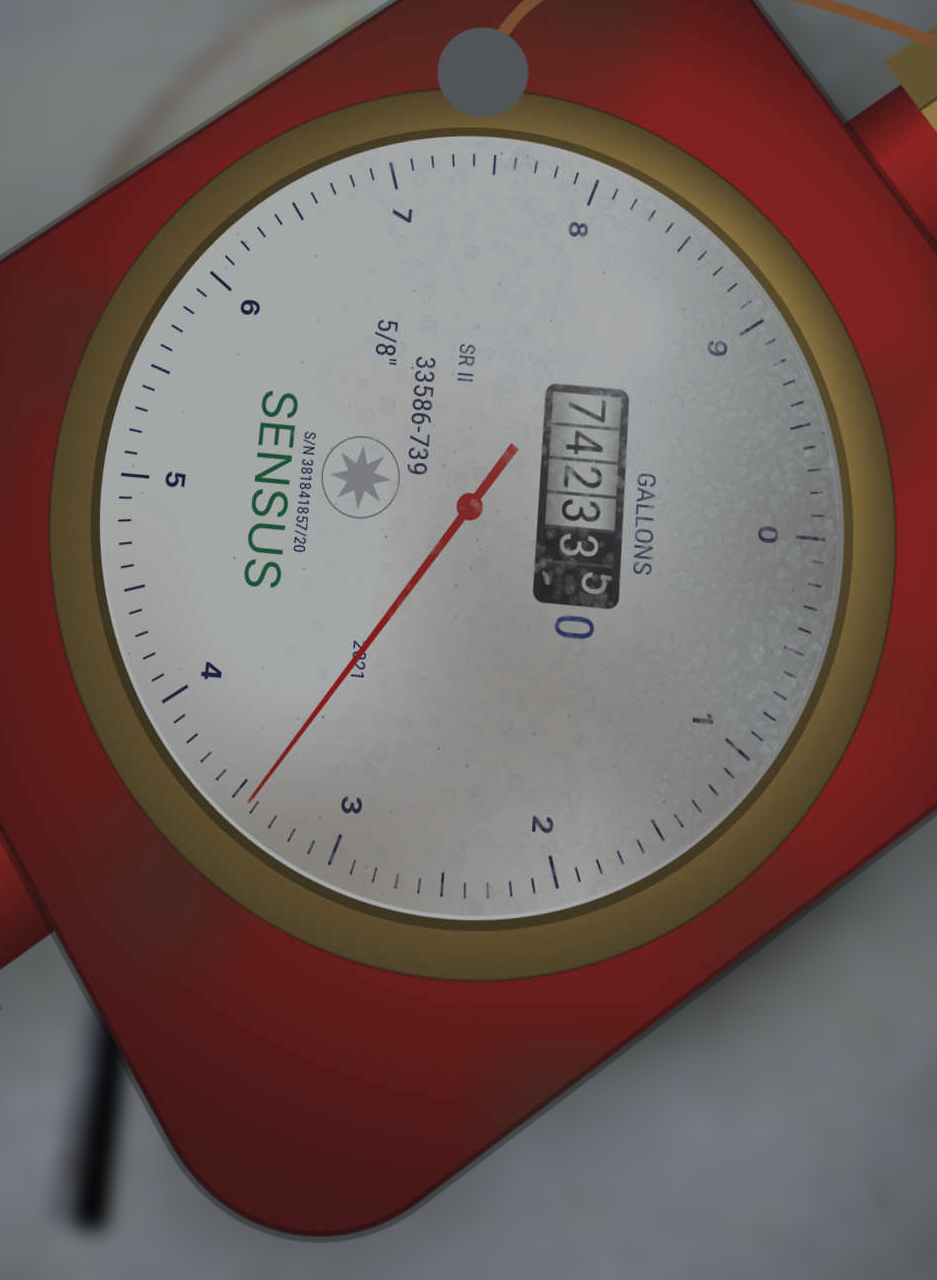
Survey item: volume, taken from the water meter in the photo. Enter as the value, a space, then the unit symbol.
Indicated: 7423353.4 gal
